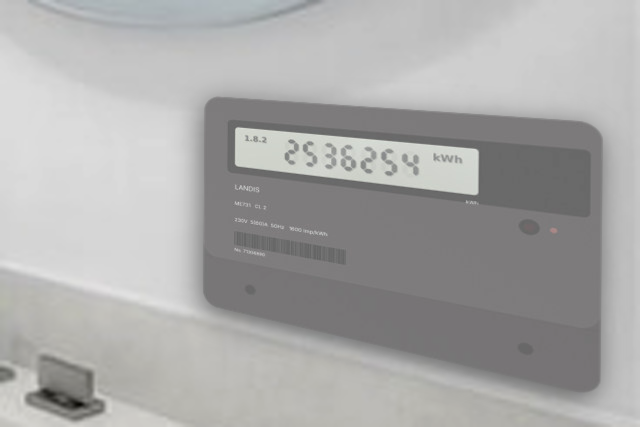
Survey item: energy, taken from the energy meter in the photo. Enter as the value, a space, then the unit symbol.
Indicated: 2536254 kWh
